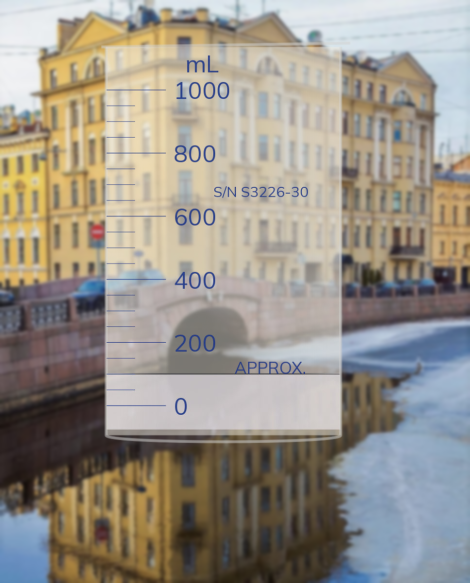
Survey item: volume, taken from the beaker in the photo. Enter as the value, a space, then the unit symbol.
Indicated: 100 mL
